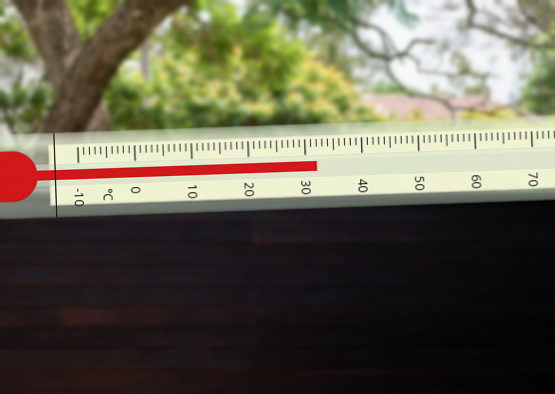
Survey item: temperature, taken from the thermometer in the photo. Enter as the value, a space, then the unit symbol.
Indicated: 32 °C
